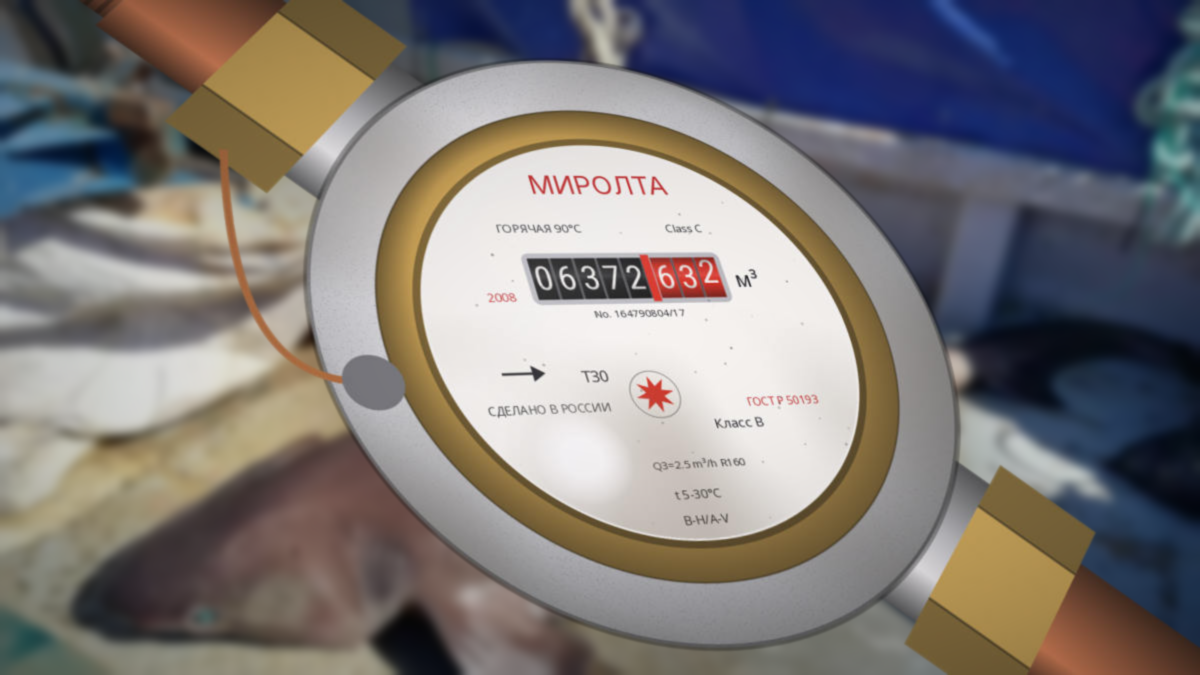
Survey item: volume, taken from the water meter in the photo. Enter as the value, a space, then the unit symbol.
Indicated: 6372.632 m³
